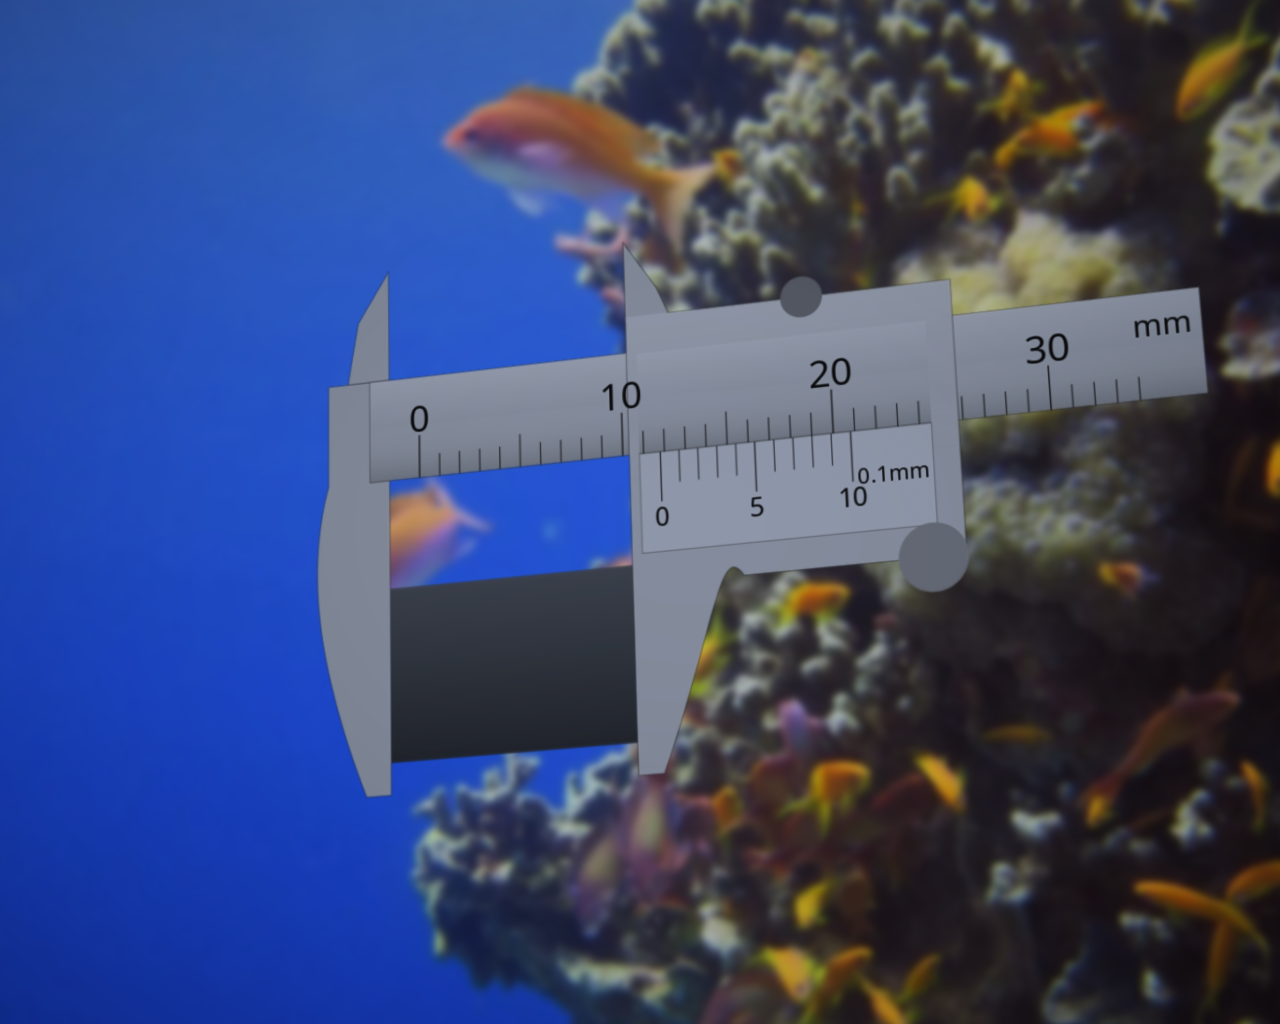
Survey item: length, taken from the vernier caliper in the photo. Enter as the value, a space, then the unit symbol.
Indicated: 11.8 mm
